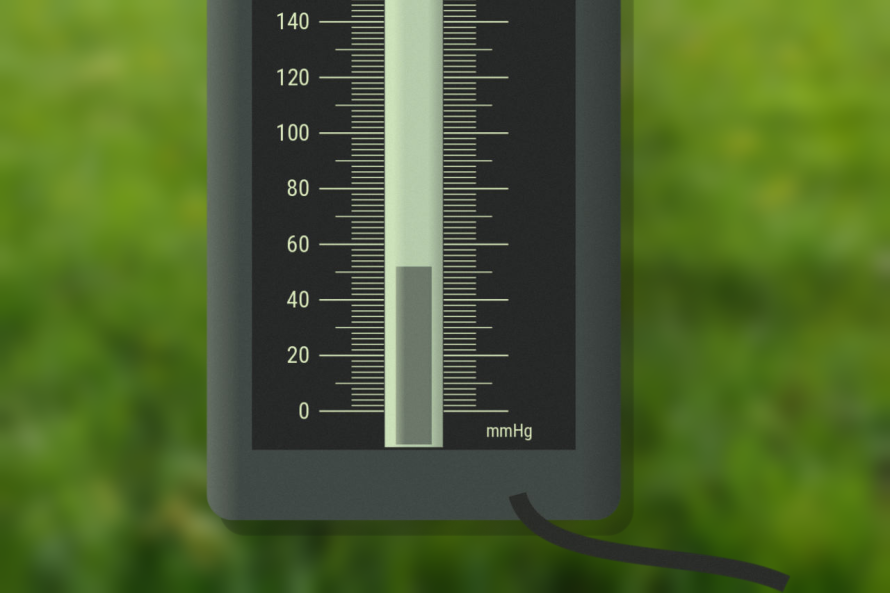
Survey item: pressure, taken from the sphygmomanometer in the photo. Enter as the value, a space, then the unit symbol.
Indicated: 52 mmHg
